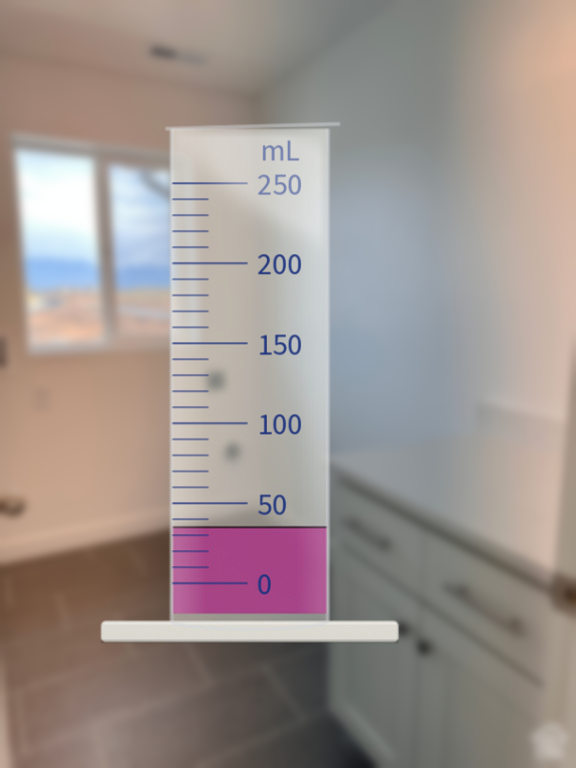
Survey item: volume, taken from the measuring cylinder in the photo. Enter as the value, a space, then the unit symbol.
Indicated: 35 mL
